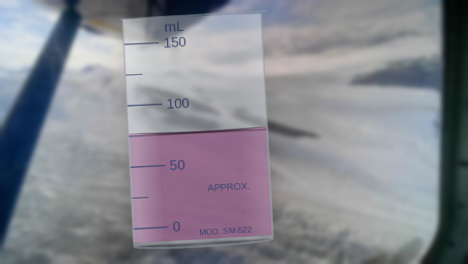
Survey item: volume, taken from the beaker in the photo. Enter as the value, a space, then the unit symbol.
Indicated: 75 mL
